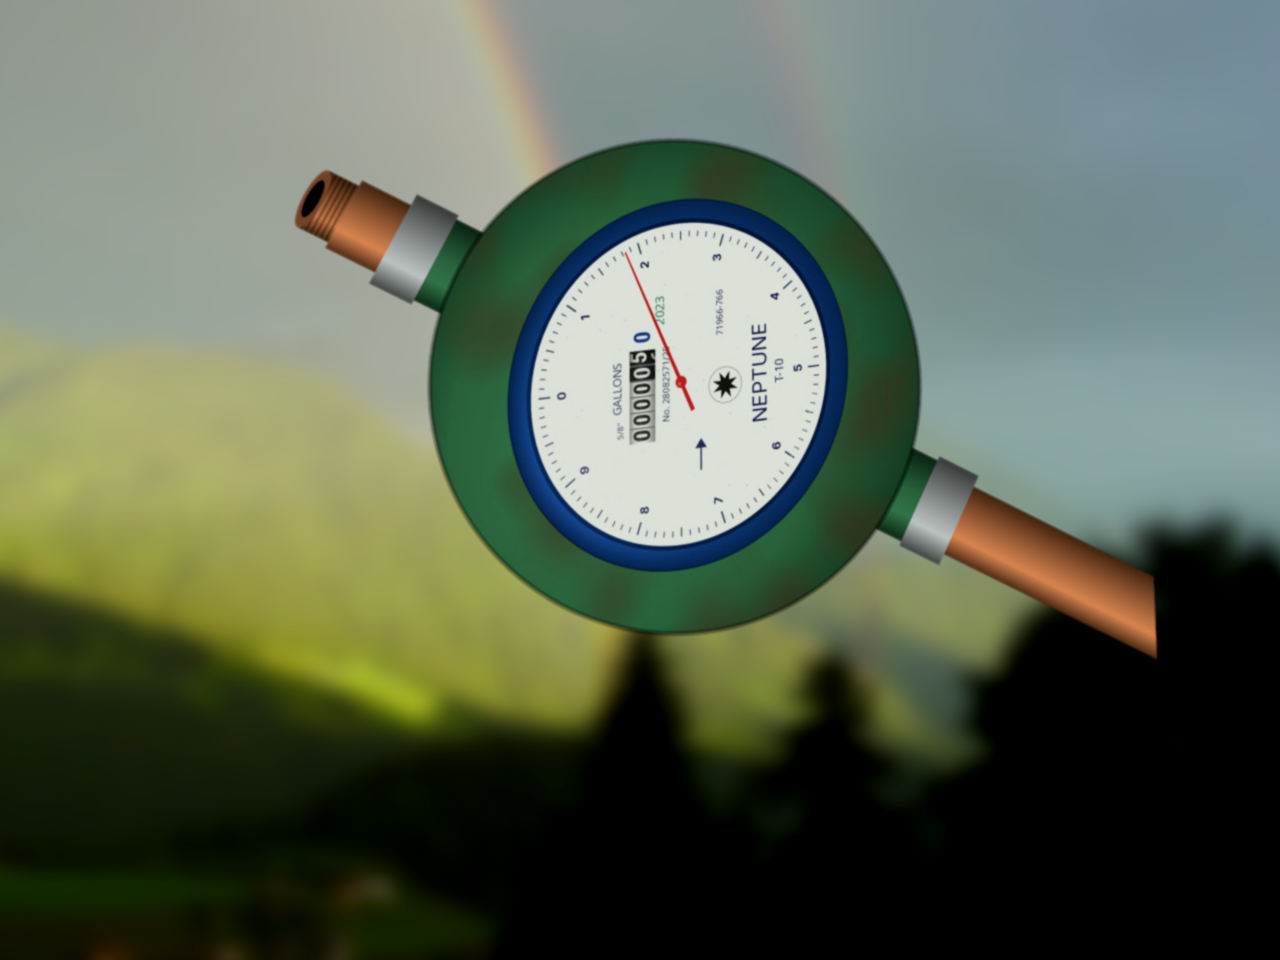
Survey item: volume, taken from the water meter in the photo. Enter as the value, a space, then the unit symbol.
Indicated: 51.8 gal
